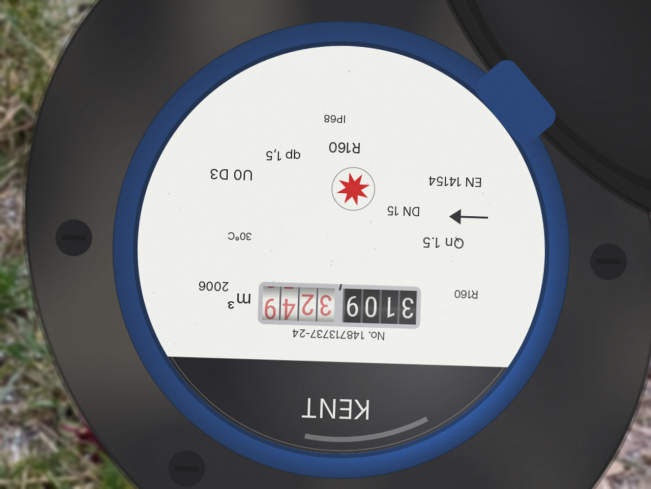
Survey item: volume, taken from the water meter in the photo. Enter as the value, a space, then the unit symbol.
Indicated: 3109.3249 m³
